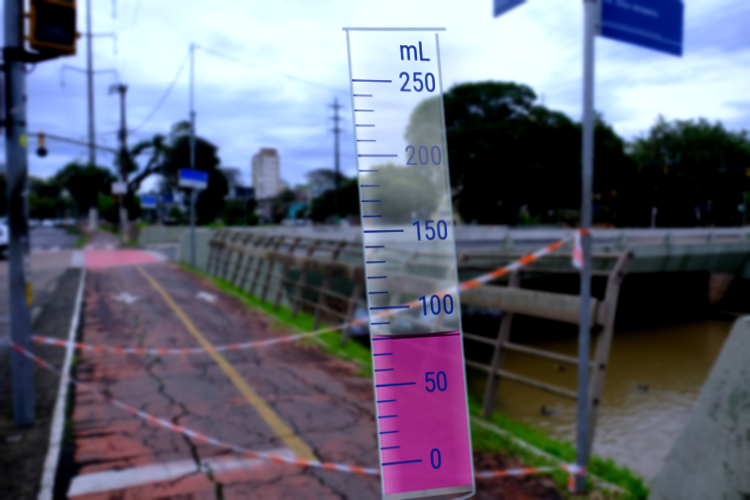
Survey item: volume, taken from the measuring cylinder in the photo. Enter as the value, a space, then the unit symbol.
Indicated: 80 mL
